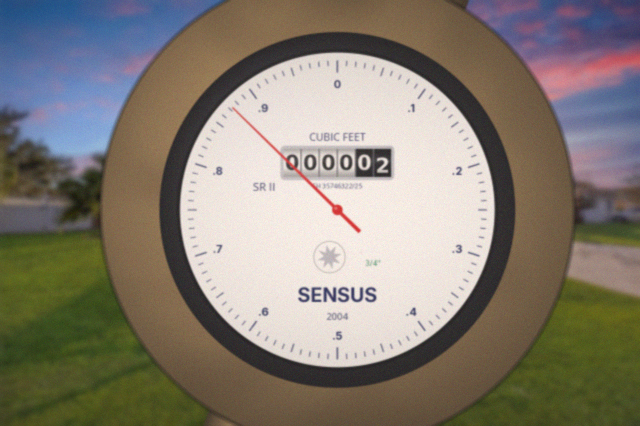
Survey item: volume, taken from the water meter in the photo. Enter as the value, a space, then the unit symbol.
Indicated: 1.87 ft³
